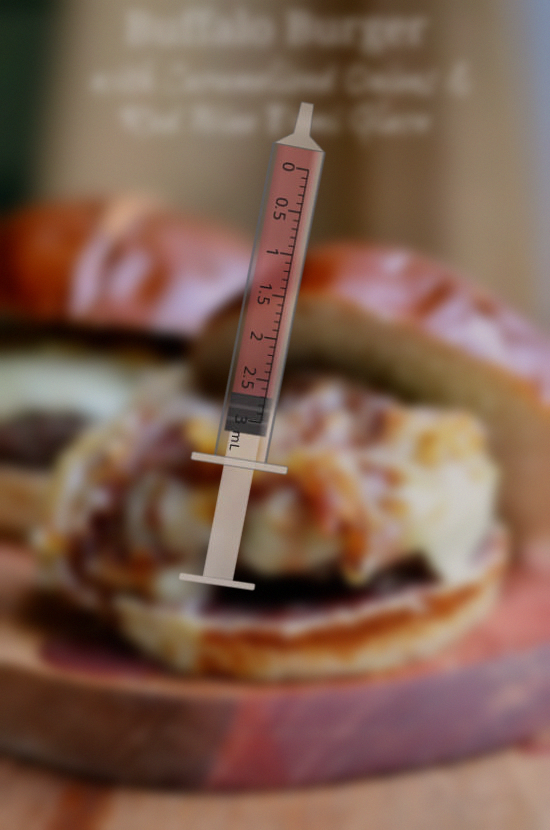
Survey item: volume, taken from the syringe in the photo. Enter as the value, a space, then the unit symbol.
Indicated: 2.7 mL
